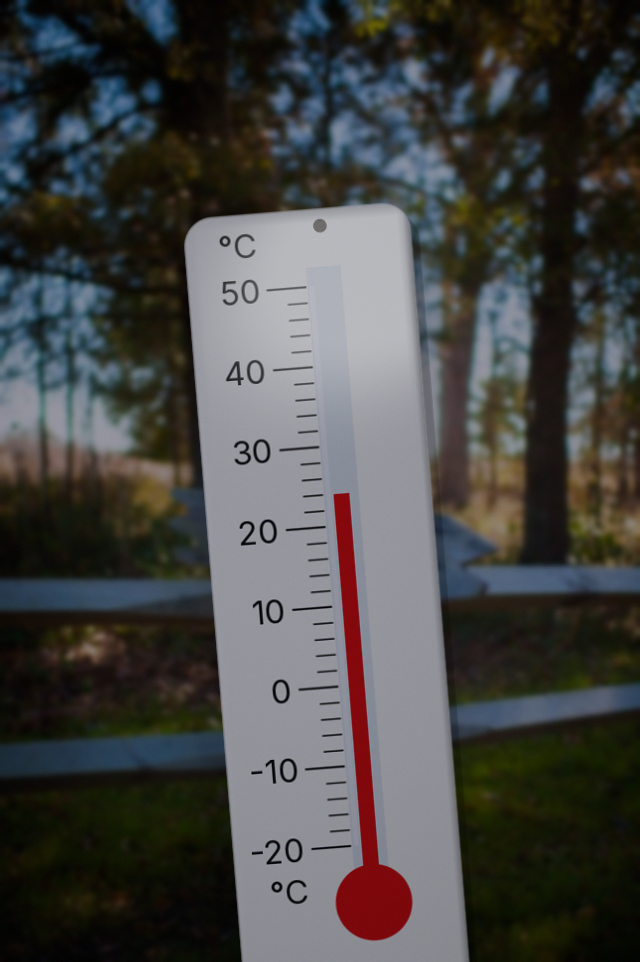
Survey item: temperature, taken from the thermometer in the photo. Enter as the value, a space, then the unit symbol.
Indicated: 24 °C
